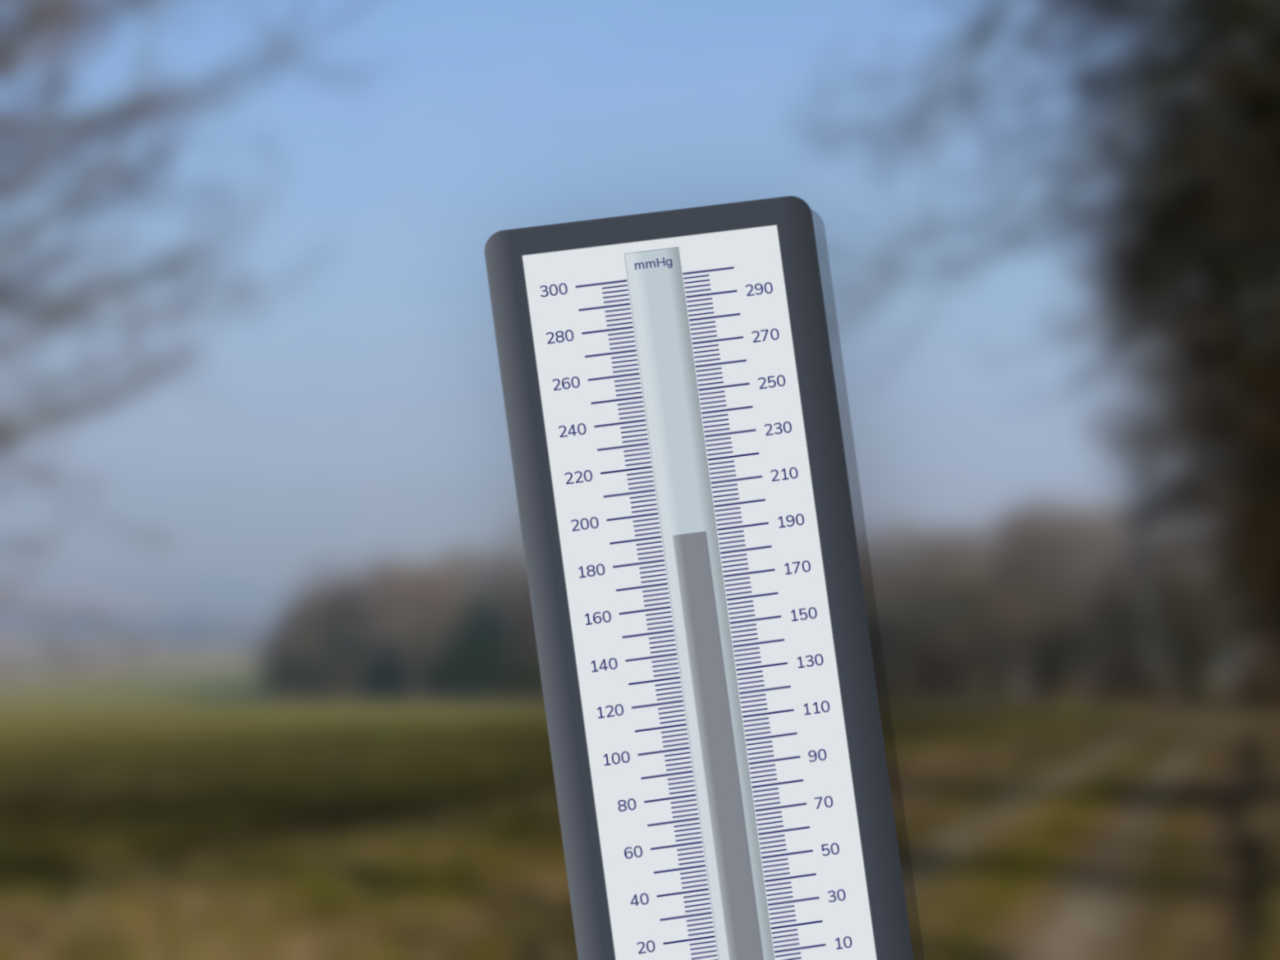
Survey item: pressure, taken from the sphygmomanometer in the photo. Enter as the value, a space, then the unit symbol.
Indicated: 190 mmHg
